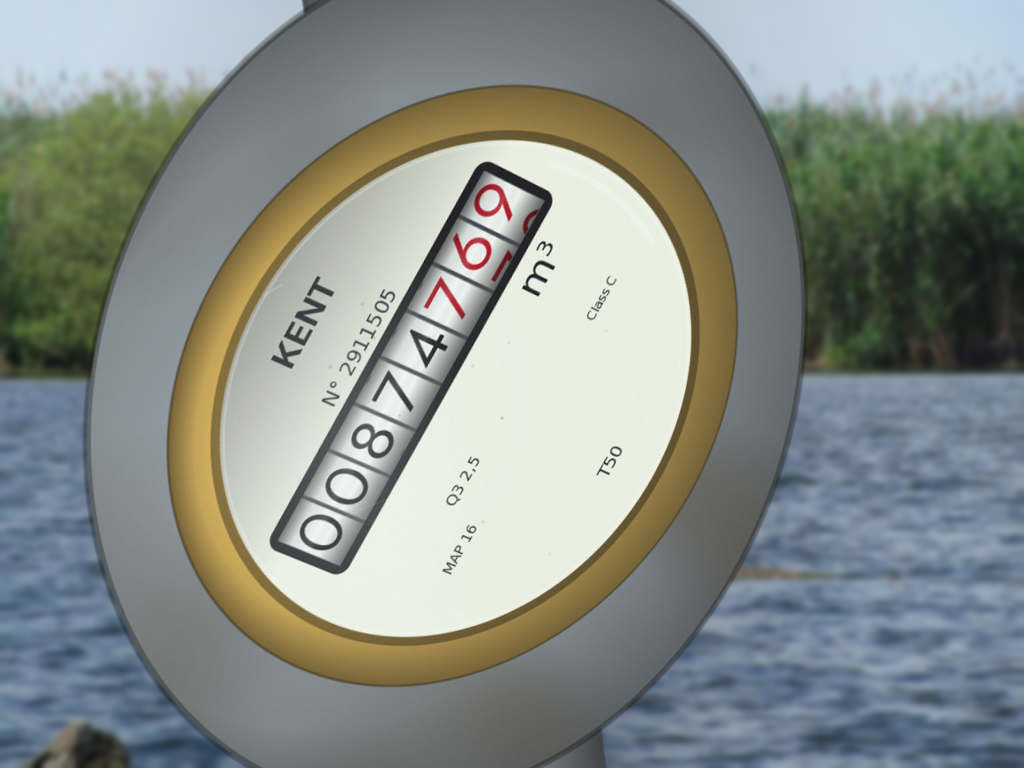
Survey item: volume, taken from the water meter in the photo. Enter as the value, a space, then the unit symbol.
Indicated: 874.769 m³
